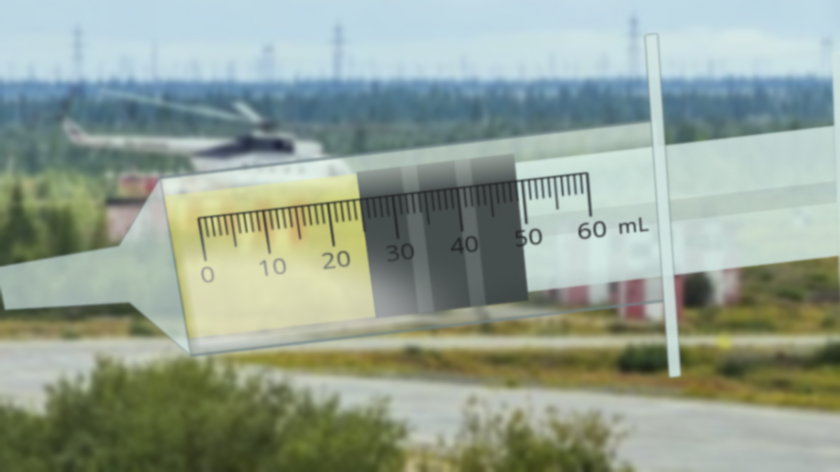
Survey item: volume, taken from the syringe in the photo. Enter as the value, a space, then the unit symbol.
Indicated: 25 mL
